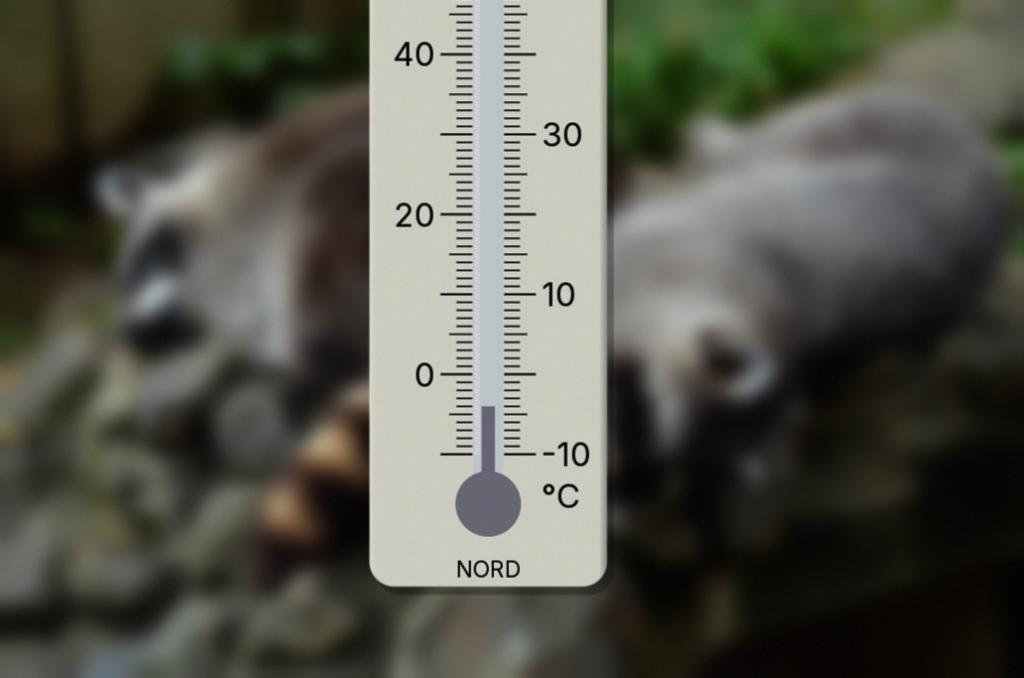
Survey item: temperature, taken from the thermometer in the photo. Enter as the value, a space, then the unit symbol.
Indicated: -4 °C
